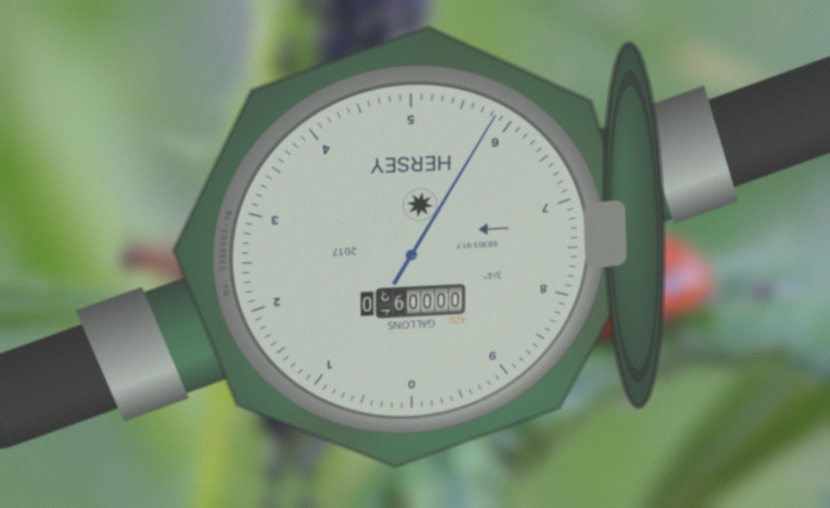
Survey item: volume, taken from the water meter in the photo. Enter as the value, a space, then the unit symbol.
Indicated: 925.8 gal
